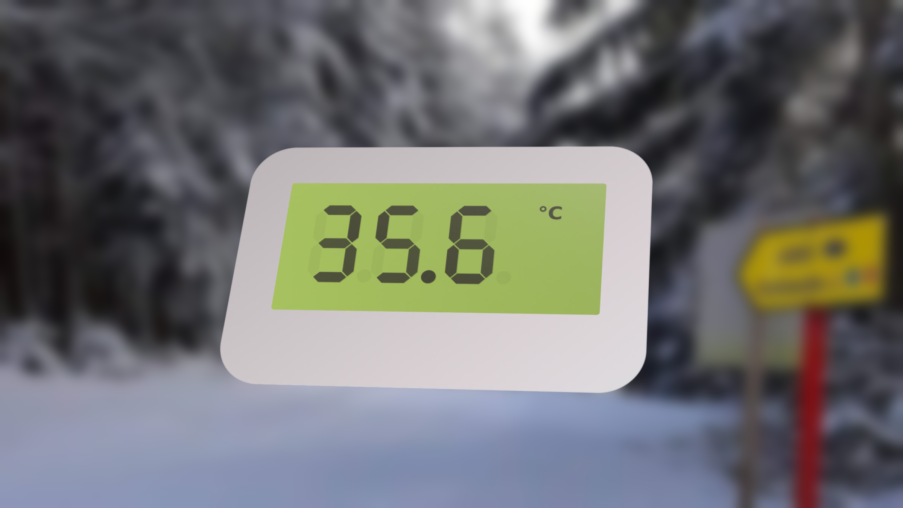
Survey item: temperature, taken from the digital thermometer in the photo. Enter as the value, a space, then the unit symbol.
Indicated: 35.6 °C
